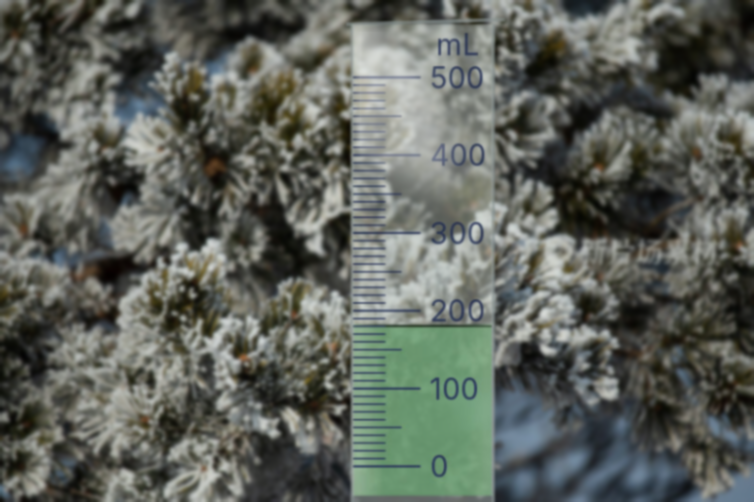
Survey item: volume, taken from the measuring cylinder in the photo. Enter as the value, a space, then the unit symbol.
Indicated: 180 mL
